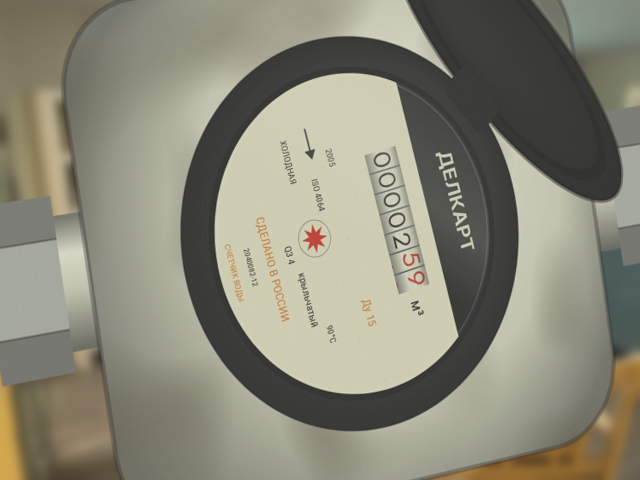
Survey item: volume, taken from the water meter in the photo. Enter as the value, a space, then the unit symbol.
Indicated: 2.59 m³
